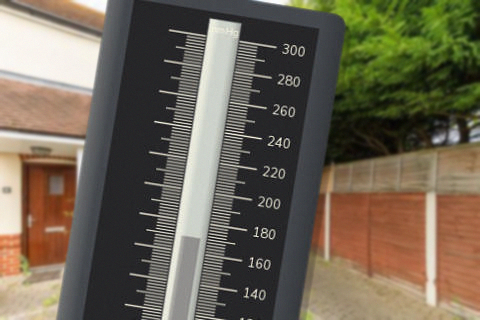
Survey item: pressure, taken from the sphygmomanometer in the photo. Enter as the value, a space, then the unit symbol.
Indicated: 170 mmHg
